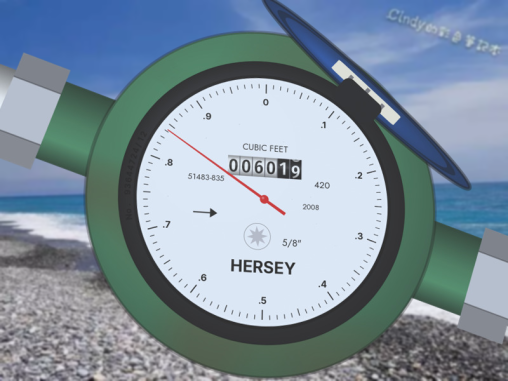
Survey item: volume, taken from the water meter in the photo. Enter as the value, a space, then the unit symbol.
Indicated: 6018.84 ft³
